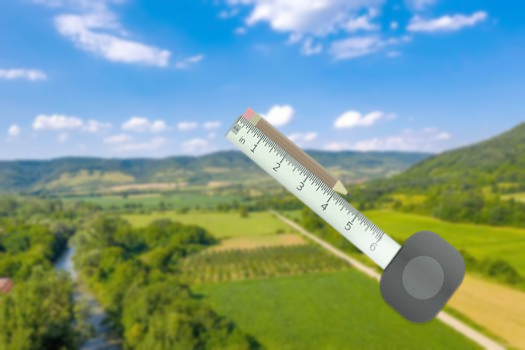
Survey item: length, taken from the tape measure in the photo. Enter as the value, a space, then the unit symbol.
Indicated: 4.5 in
